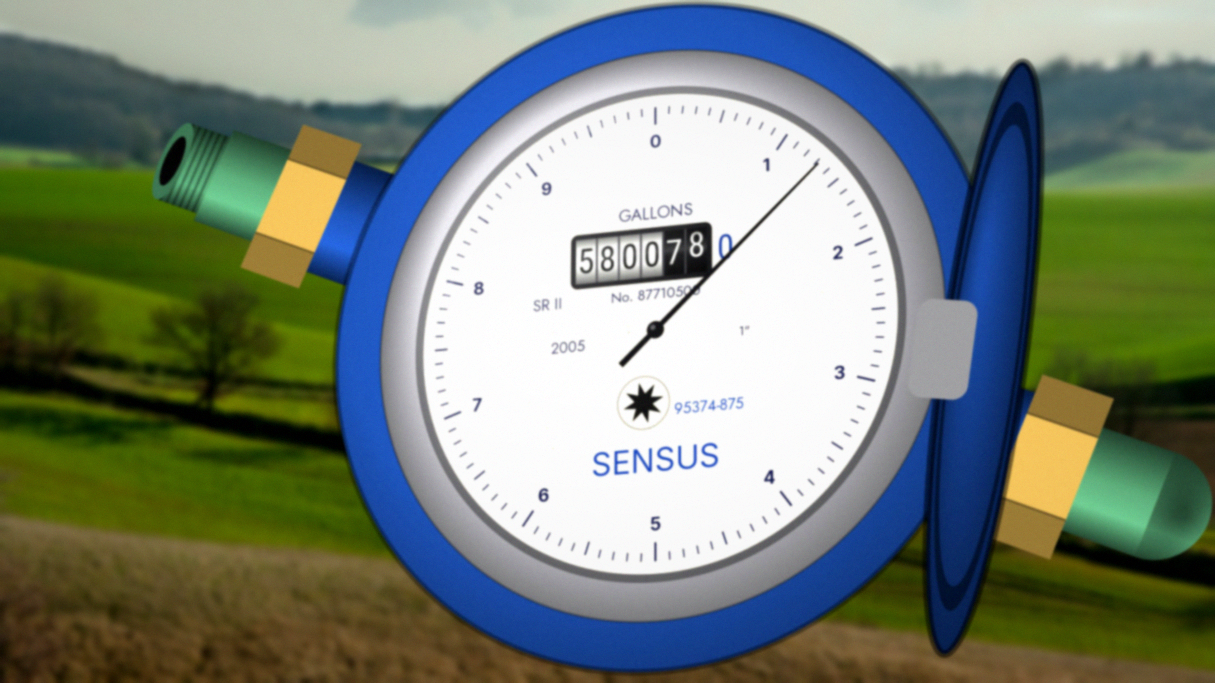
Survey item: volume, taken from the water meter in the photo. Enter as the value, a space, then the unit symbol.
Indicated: 5800781.3 gal
